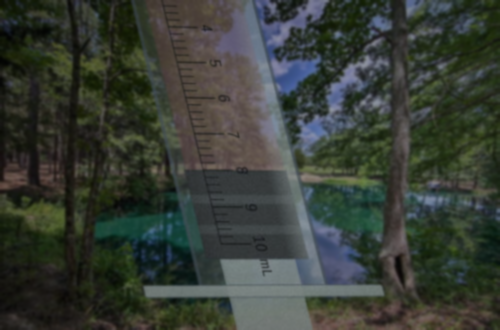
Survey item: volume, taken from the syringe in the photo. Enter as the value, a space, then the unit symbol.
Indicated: 8 mL
